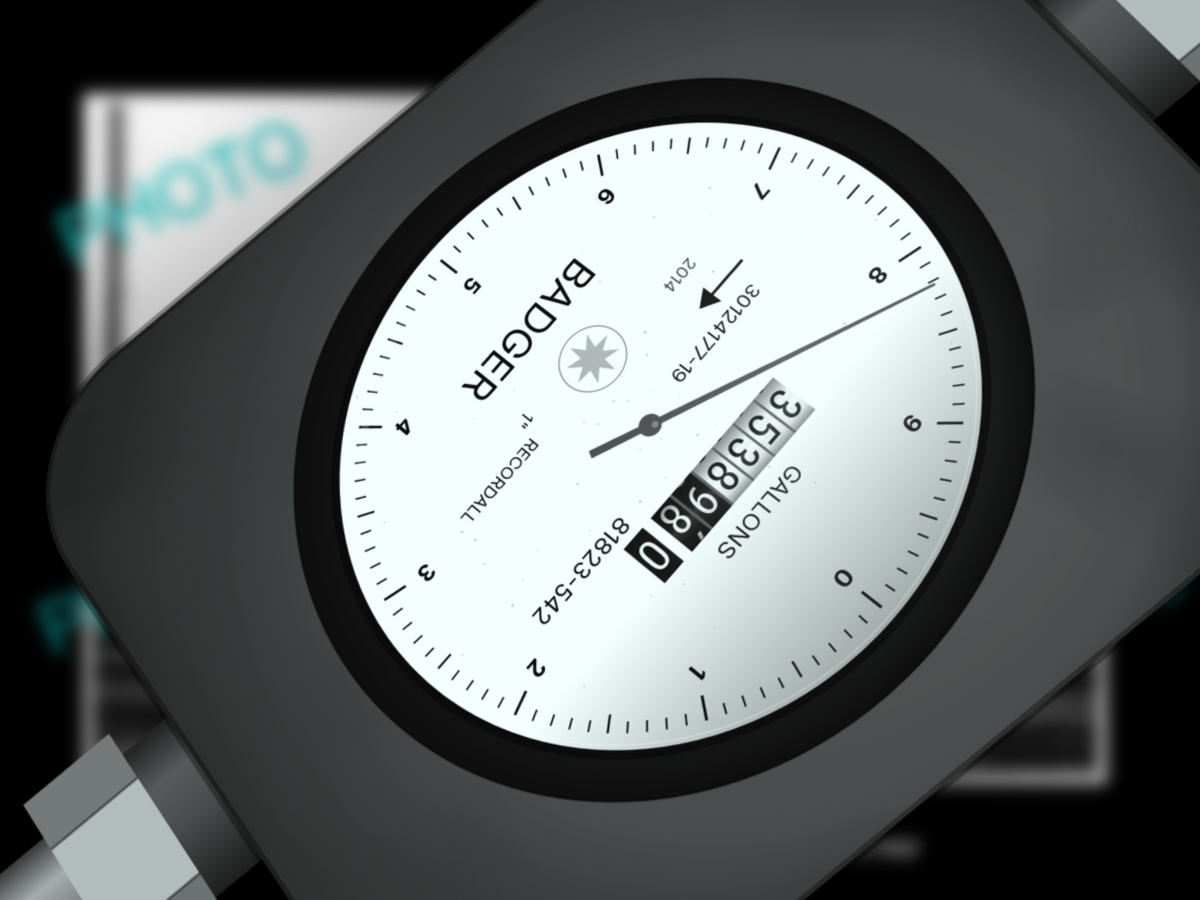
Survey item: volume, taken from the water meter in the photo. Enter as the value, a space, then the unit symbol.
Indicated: 3538978.2 gal
